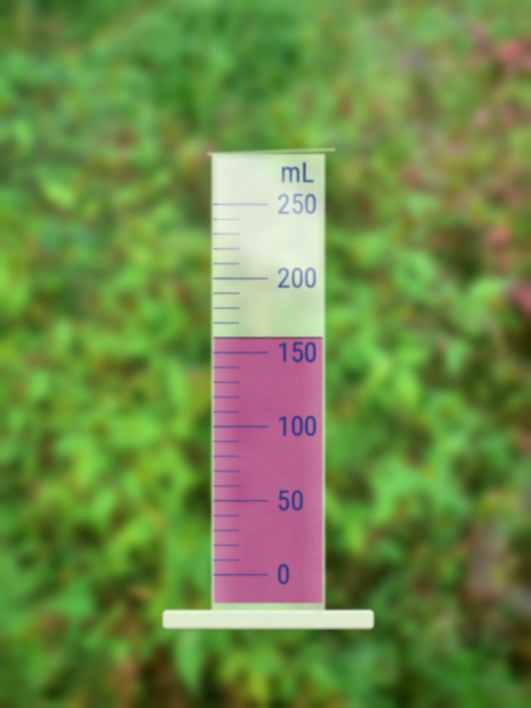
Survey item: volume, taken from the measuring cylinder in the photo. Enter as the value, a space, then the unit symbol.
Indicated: 160 mL
